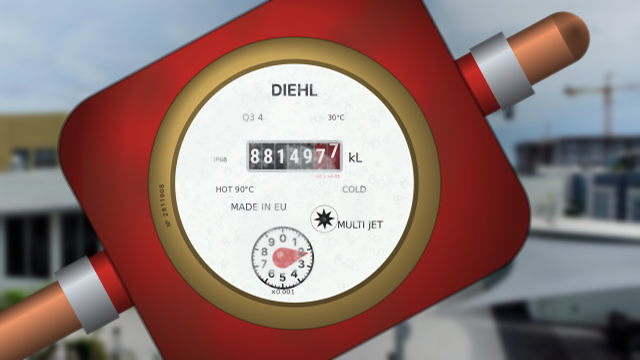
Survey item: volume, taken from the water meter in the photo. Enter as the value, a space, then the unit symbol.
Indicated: 88149.772 kL
